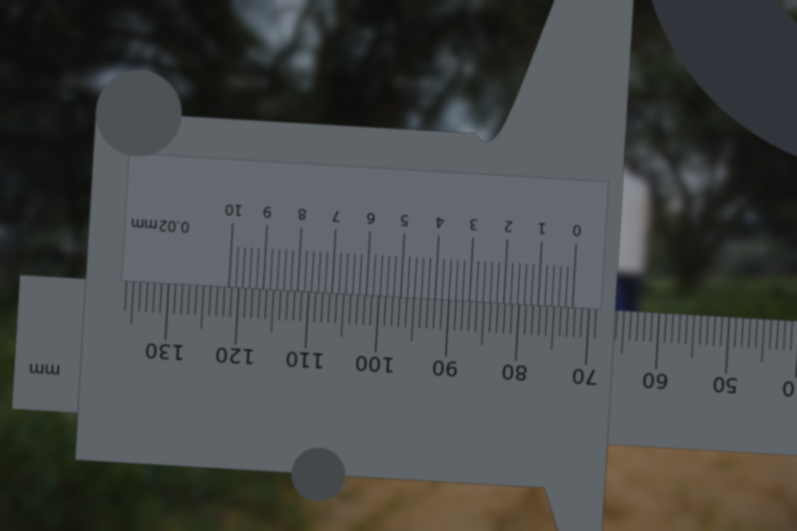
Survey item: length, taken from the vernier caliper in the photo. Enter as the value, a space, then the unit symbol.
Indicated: 72.4 mm
